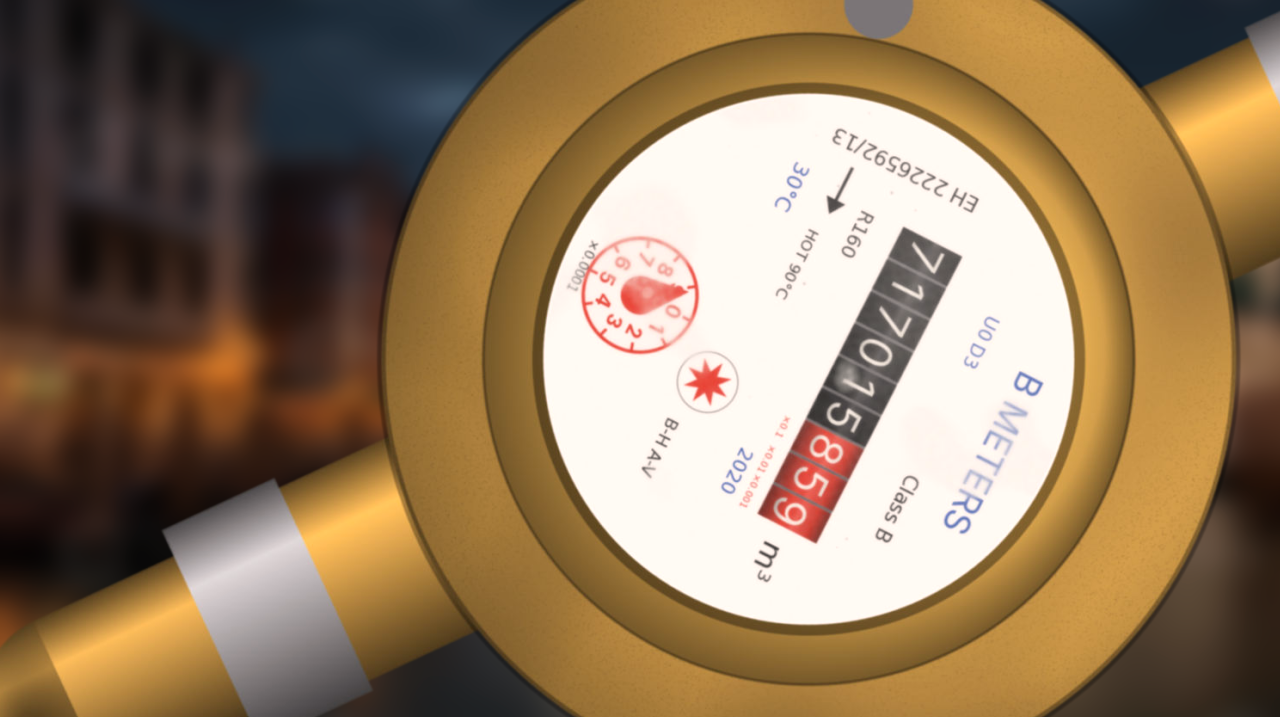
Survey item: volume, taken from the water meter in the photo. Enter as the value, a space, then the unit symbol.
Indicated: 717015.8589 m³
